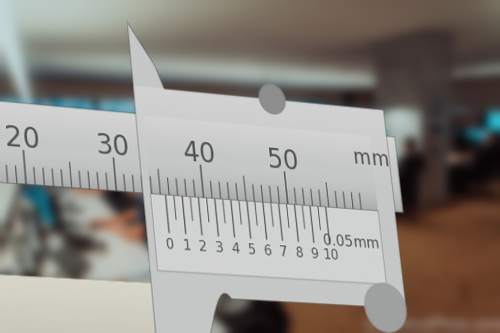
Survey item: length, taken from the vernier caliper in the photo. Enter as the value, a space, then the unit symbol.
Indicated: 35.6 mm
